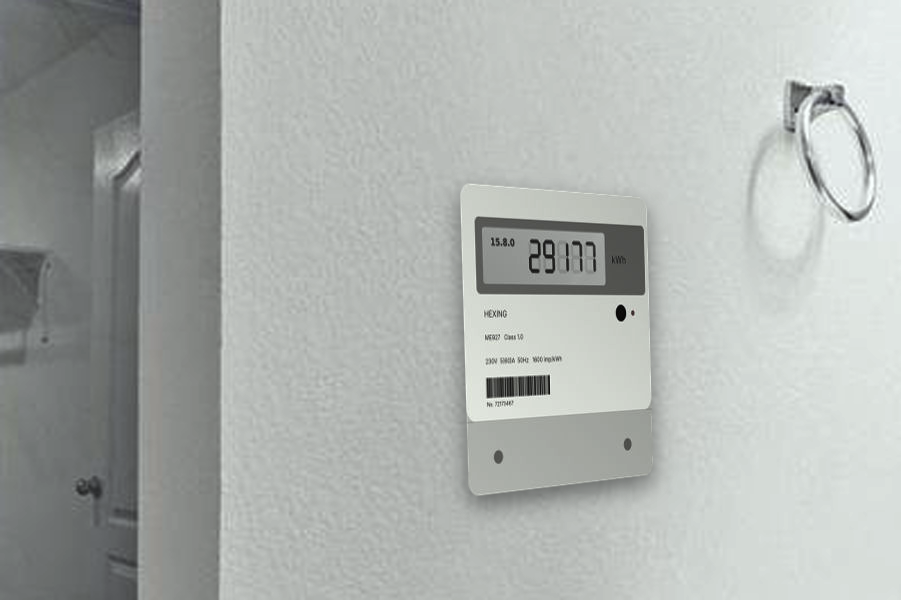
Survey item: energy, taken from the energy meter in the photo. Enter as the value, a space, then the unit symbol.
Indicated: 29177 kWh
